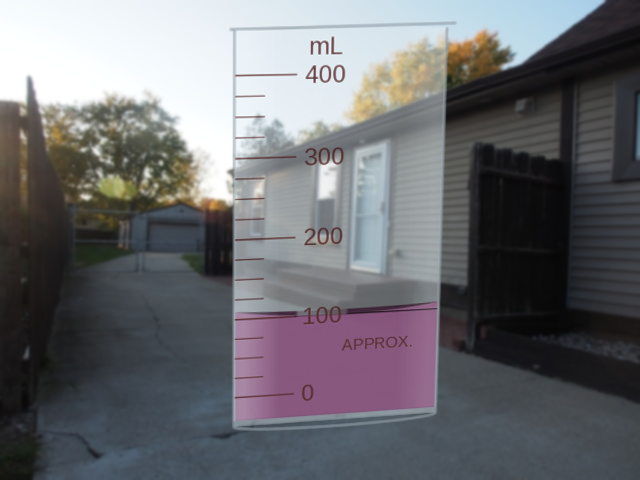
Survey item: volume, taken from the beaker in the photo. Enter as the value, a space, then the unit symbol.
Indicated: 100 mL
